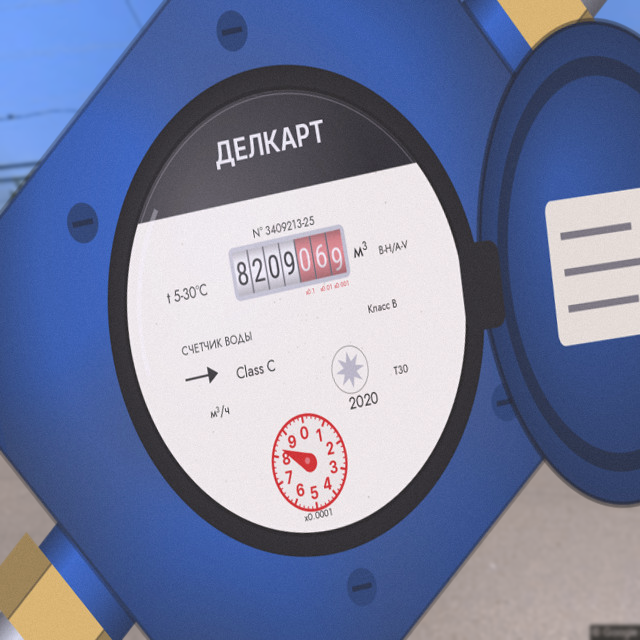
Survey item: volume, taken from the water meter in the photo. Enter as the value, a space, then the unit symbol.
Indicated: 8209.0688 m³
